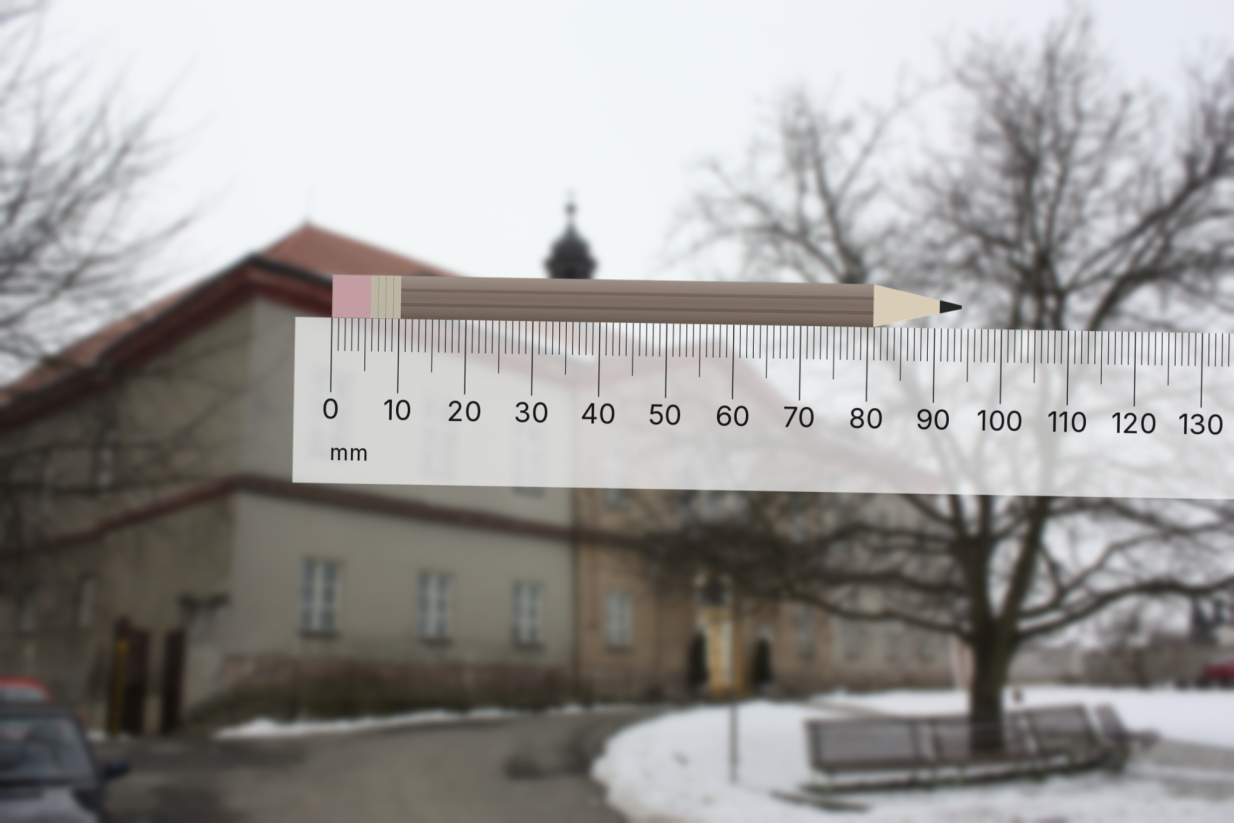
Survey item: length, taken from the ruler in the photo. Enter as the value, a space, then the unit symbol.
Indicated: 94 mm
